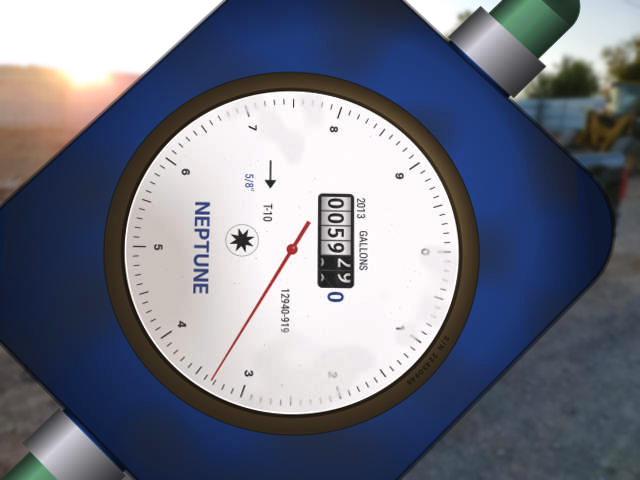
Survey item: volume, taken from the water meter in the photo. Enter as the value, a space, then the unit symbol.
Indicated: 59293.3 gal
